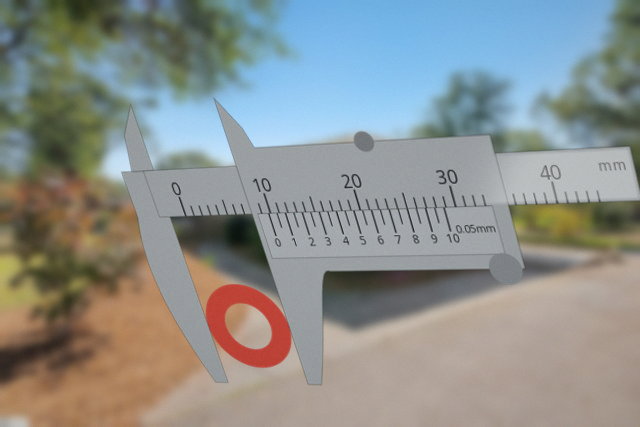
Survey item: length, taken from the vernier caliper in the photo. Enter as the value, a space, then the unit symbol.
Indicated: 9.8 mm
